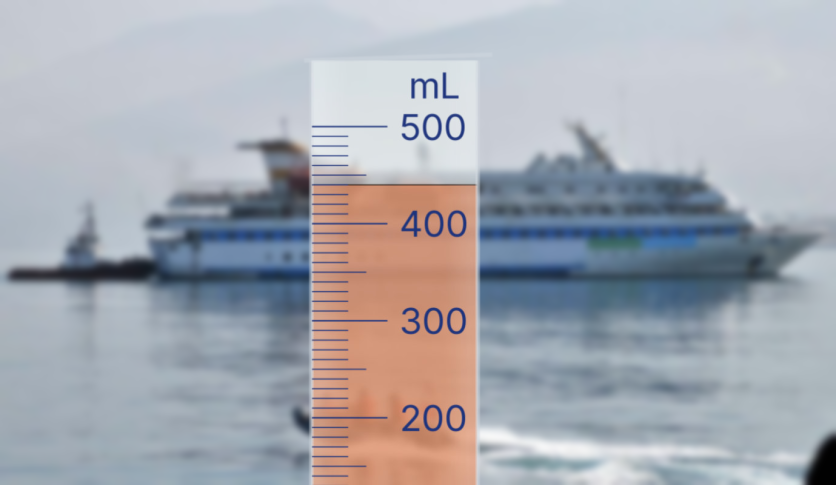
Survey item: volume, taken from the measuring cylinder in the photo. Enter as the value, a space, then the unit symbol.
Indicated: 440 mL
